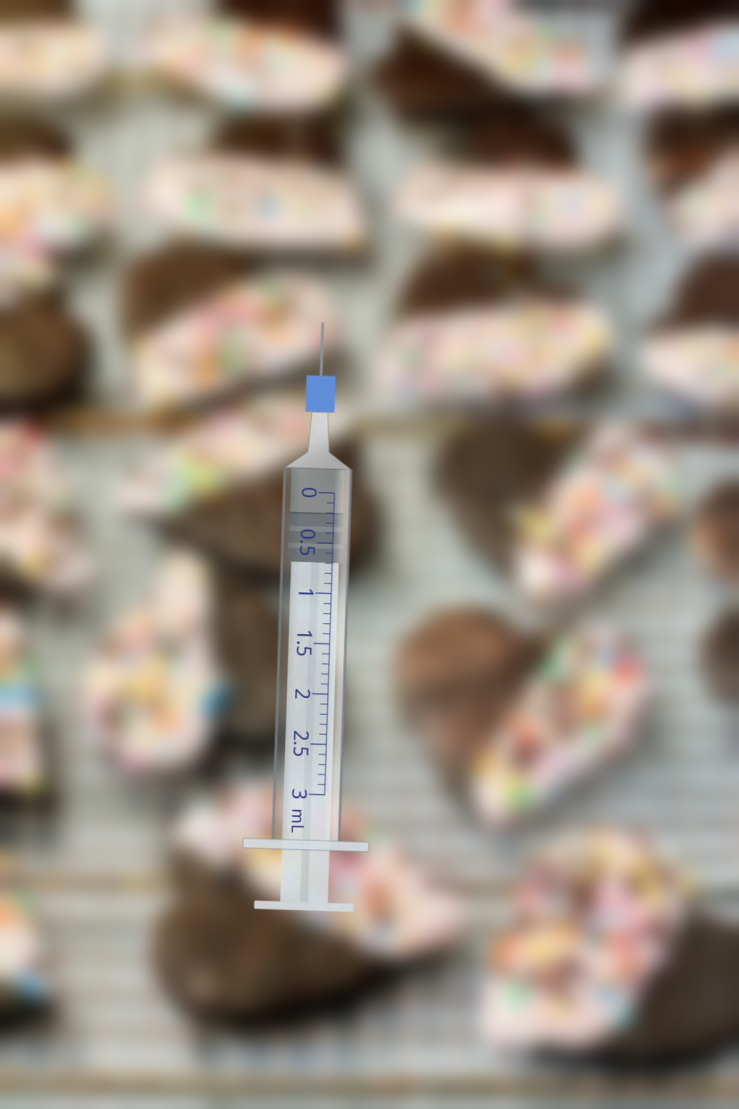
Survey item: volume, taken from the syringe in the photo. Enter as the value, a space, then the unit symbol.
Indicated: 0.2 mL
